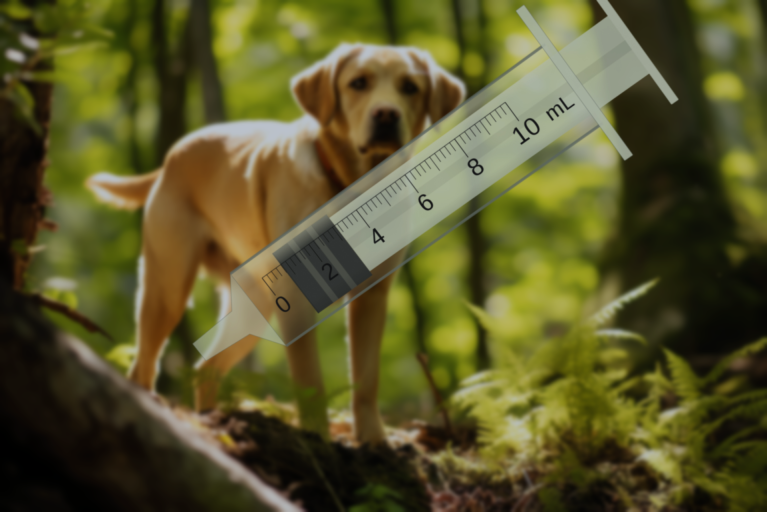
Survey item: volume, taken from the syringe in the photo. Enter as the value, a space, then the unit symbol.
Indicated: 0.8 mL
